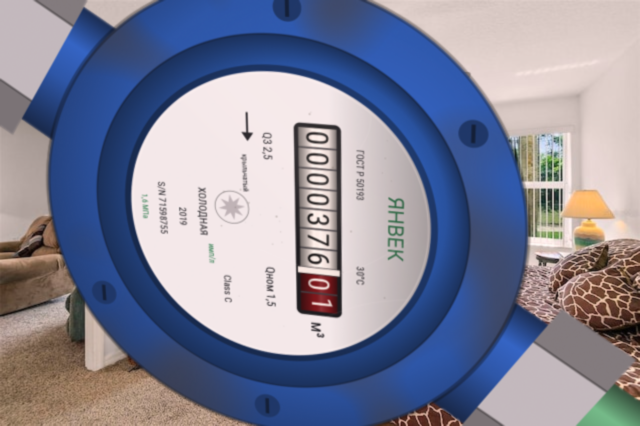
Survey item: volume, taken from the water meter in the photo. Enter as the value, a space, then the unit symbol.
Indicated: 376.01 m³
